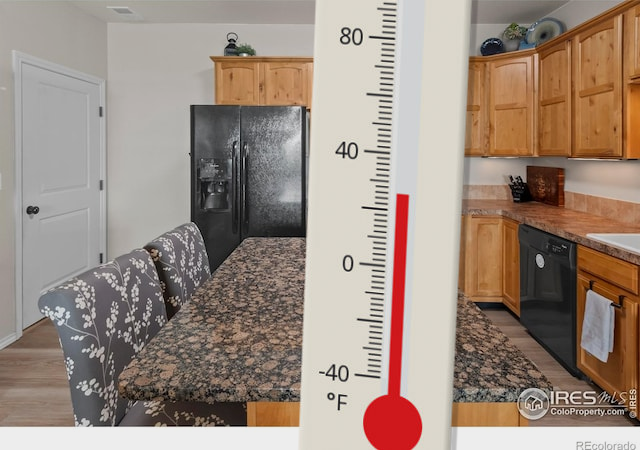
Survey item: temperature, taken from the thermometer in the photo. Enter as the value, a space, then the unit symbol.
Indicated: 26 °F
